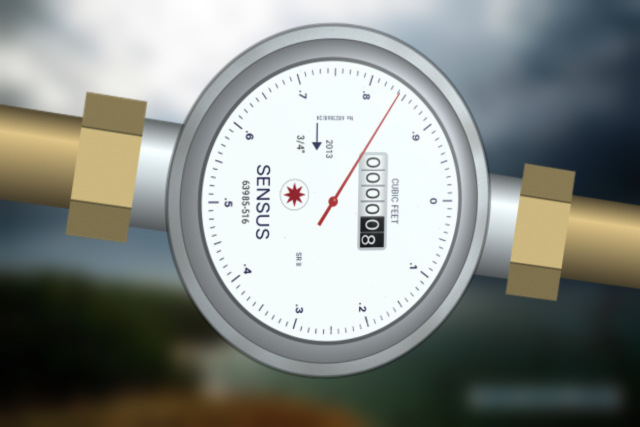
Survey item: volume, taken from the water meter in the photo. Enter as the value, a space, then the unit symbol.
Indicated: 7.84 ft³
